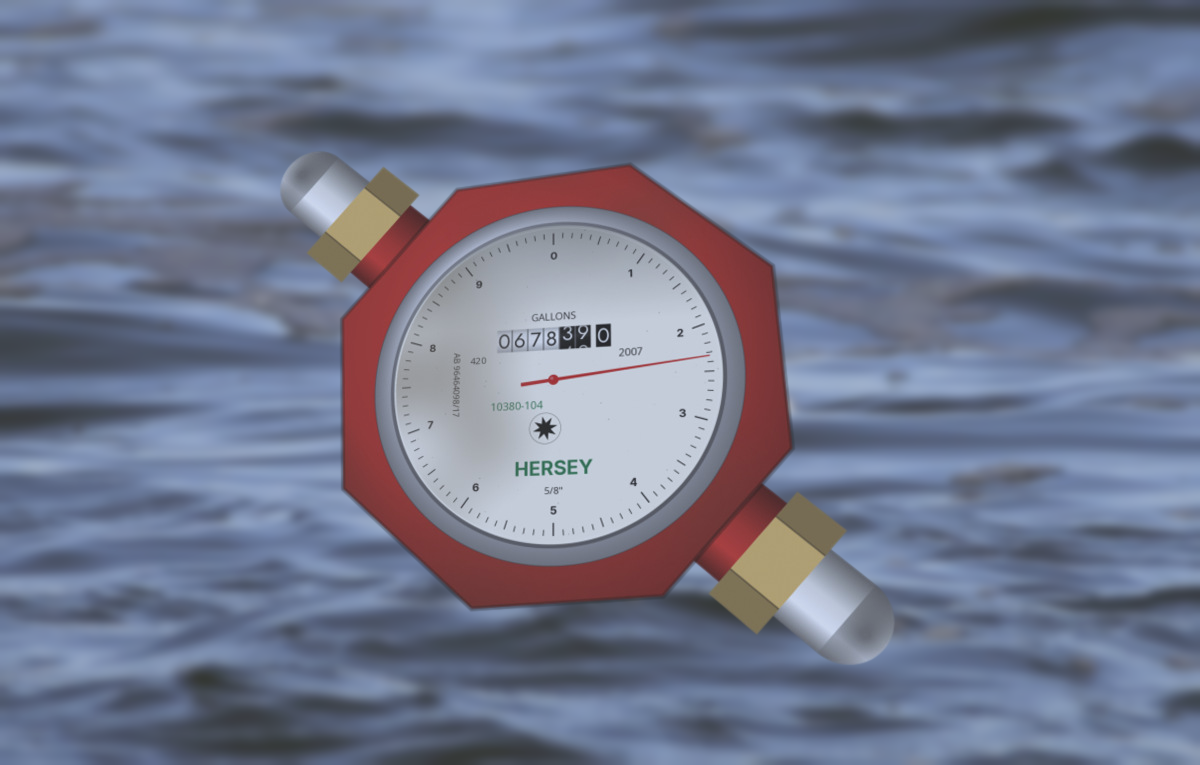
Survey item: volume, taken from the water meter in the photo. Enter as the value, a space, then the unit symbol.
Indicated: 678392.3 gal
